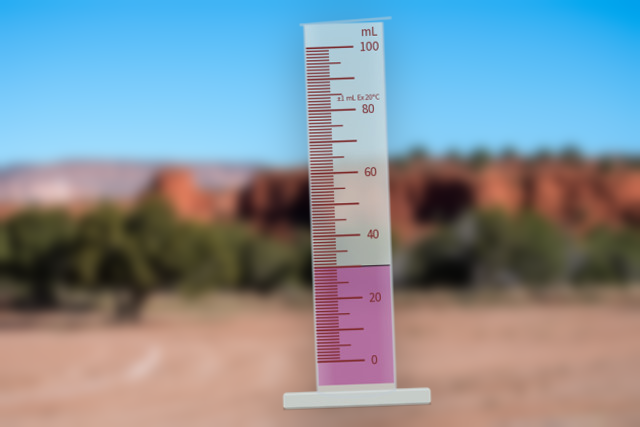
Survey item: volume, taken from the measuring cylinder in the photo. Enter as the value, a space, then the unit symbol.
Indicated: 30 mL
